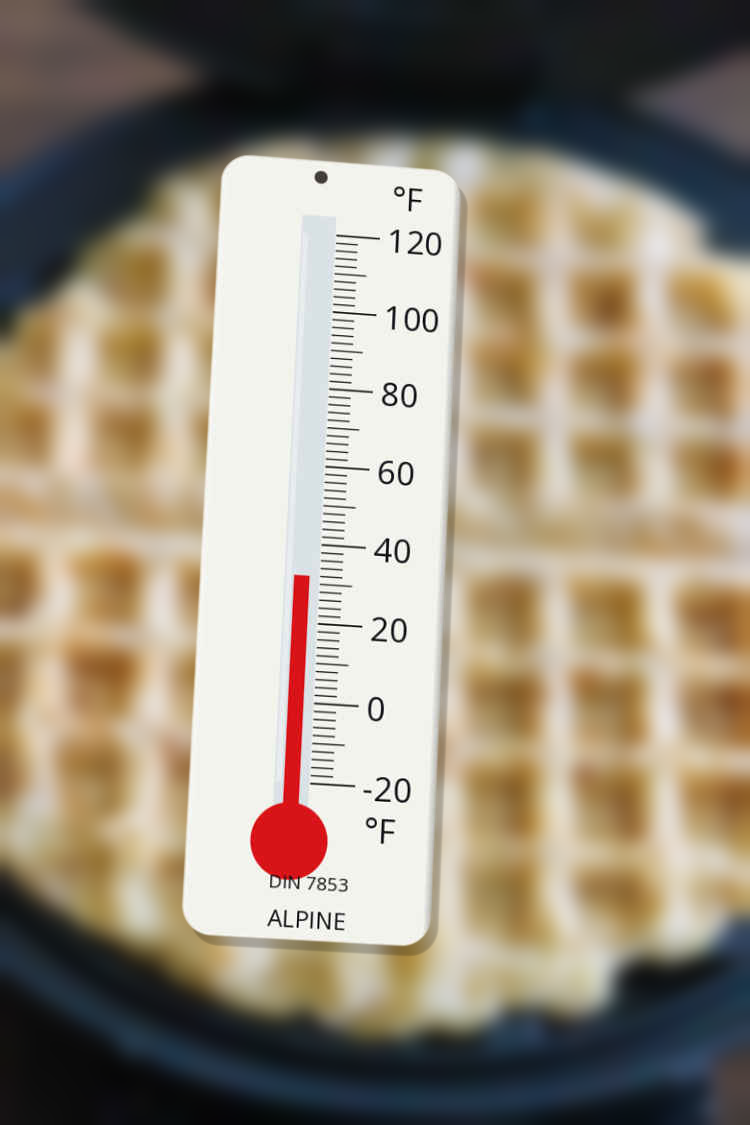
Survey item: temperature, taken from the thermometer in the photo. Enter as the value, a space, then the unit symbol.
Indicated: 32 °F
